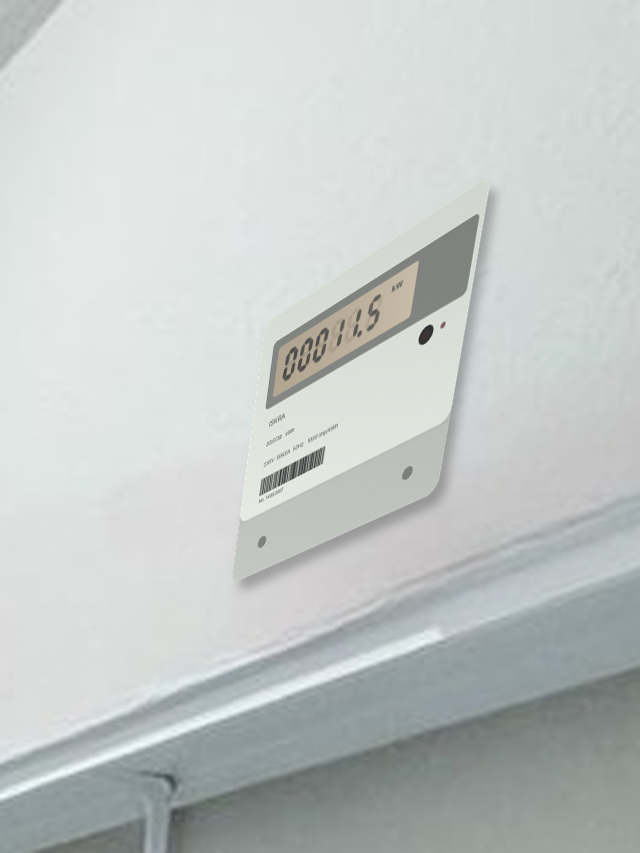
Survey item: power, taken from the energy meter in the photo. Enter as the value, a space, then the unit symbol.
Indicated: 11.5 kW
